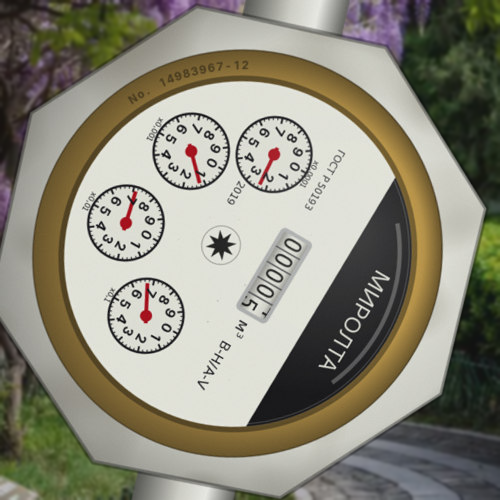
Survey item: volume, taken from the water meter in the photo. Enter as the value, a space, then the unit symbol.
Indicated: 4.6712 m³
